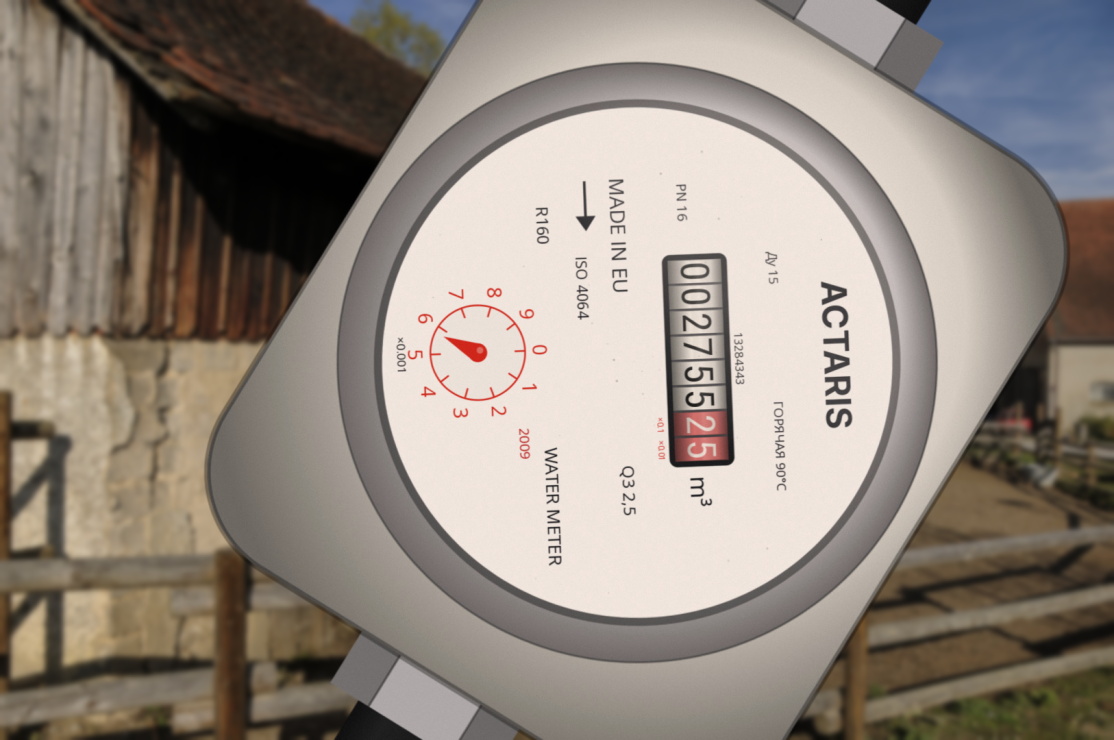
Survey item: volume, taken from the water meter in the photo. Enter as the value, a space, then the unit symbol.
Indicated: 2755.255 m³
